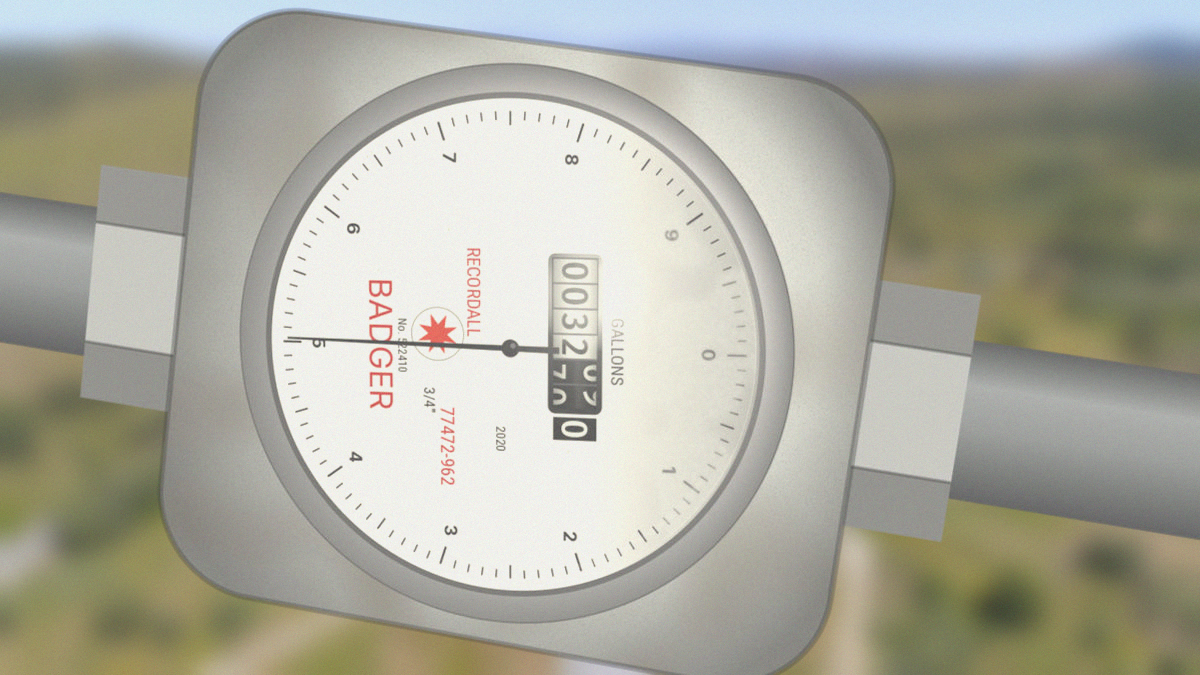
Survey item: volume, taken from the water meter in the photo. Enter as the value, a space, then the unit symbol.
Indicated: 32695.0 gal
